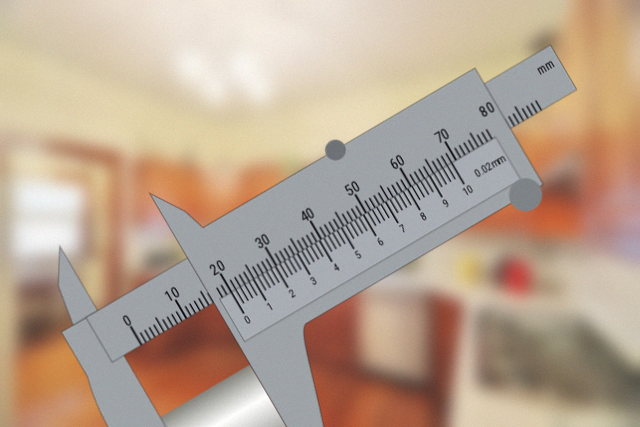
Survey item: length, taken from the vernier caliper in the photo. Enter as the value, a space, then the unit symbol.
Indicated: 20.0 mm
